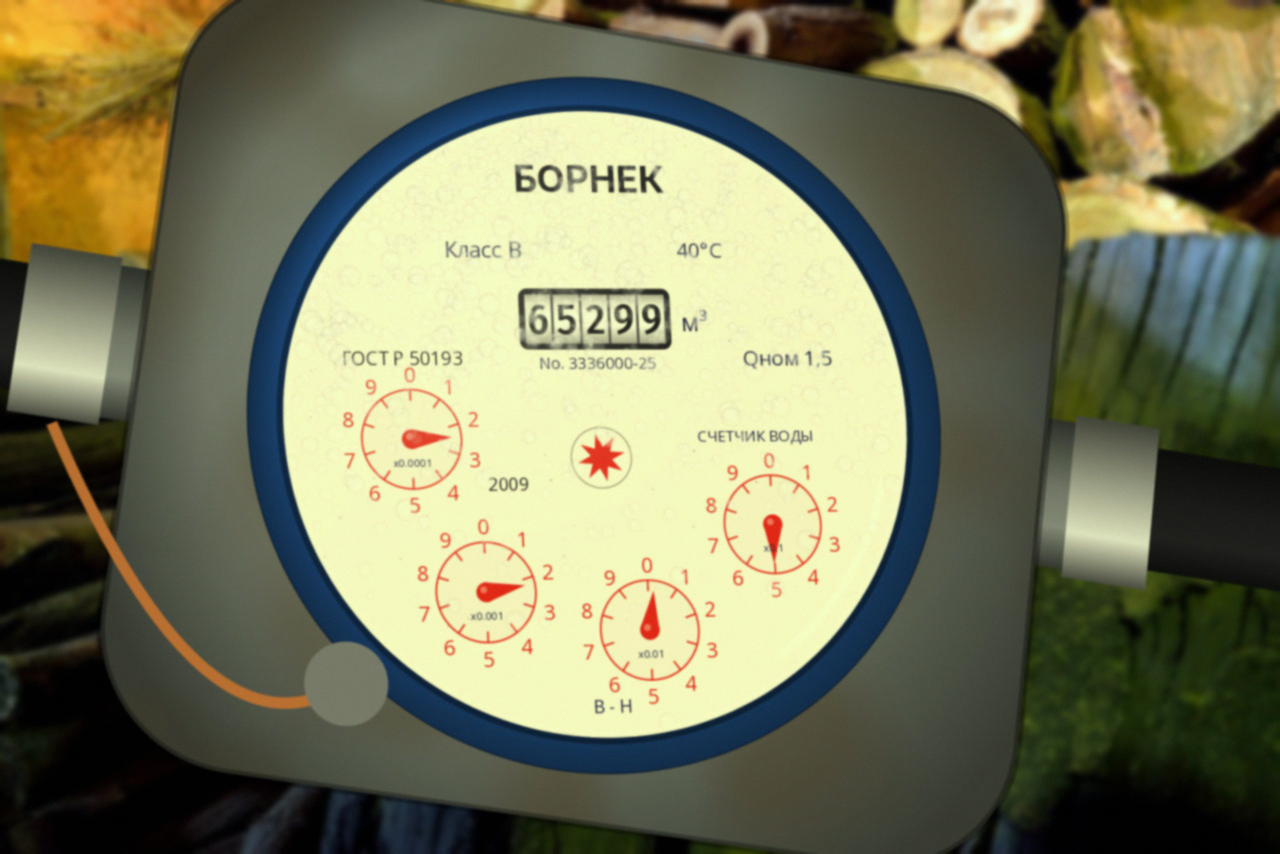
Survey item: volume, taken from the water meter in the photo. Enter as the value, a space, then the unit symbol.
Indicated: 65299.5022 m³
